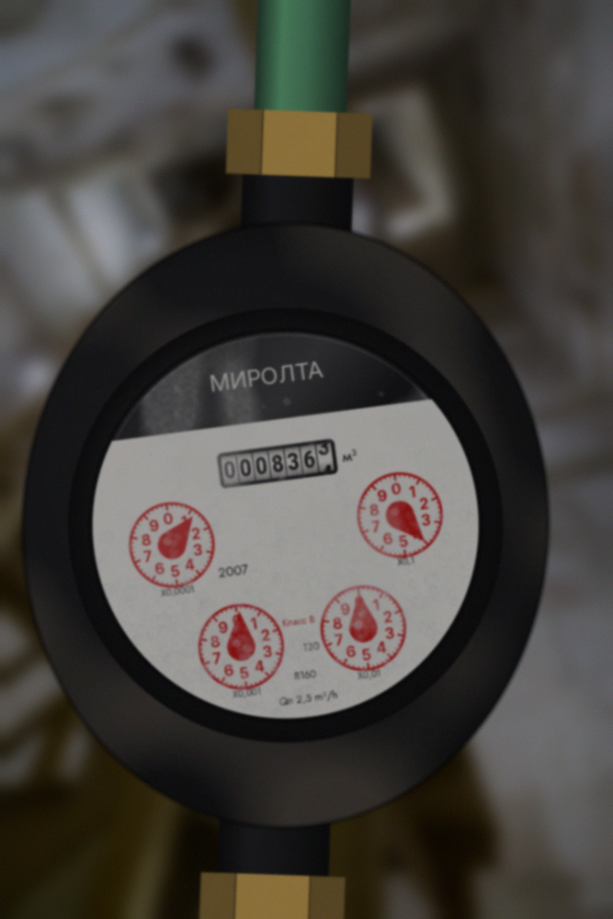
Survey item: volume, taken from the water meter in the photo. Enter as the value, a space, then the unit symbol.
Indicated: 8363.4001 m³
